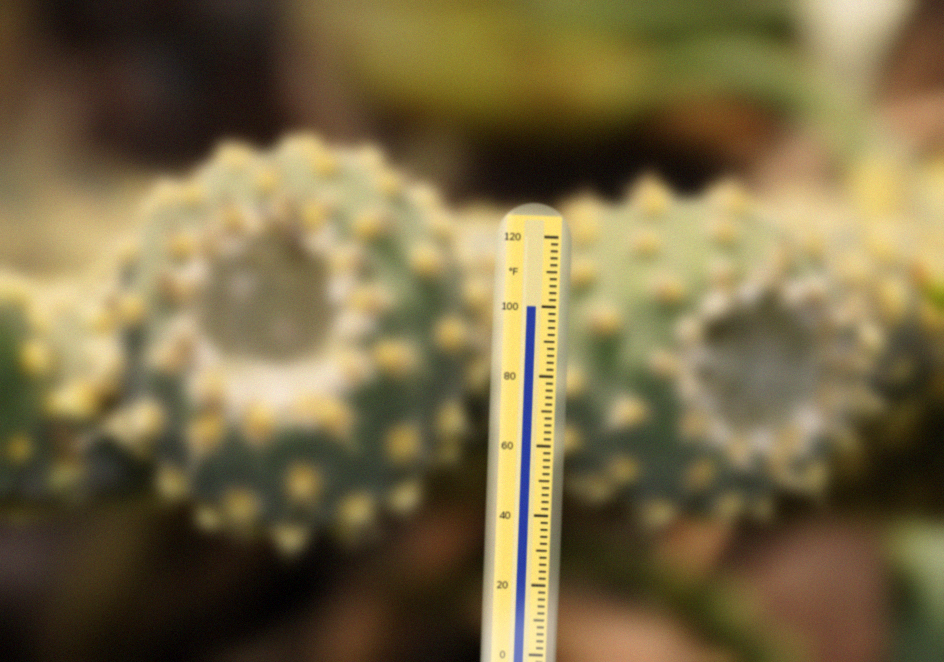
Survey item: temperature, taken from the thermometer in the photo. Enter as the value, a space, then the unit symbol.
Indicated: 100 °F
